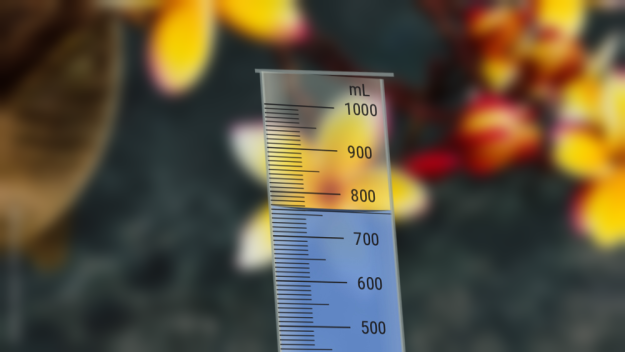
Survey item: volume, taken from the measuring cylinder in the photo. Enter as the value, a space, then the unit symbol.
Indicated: 760 mL
